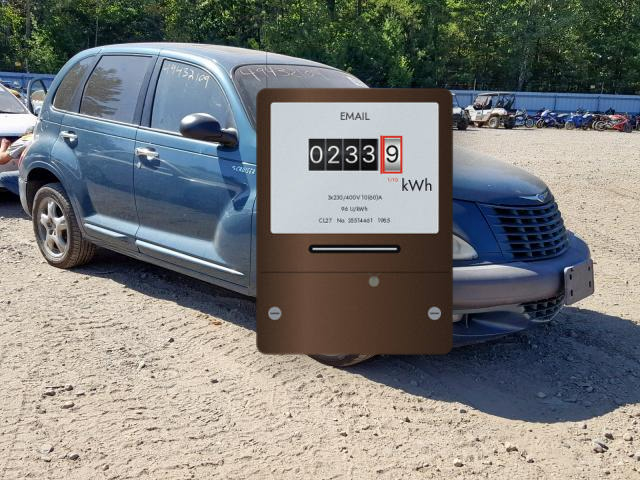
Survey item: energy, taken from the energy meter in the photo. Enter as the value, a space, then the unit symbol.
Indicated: 233.9 kWh
